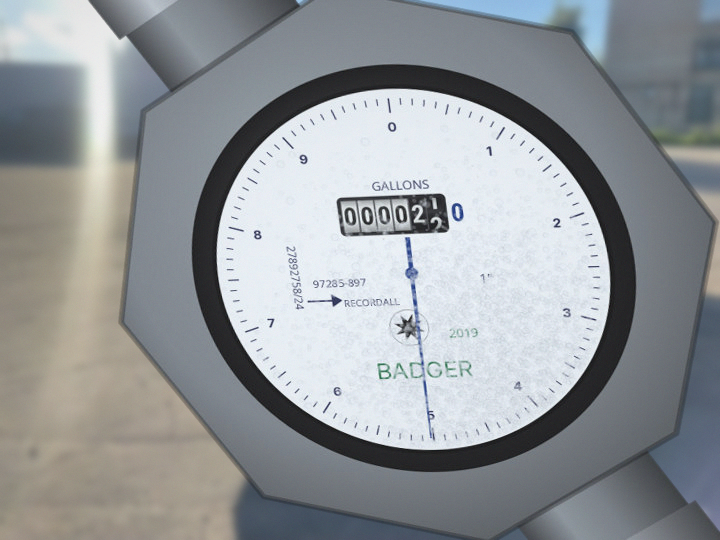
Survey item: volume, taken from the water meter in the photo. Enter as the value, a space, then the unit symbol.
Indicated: 215.0 gal
